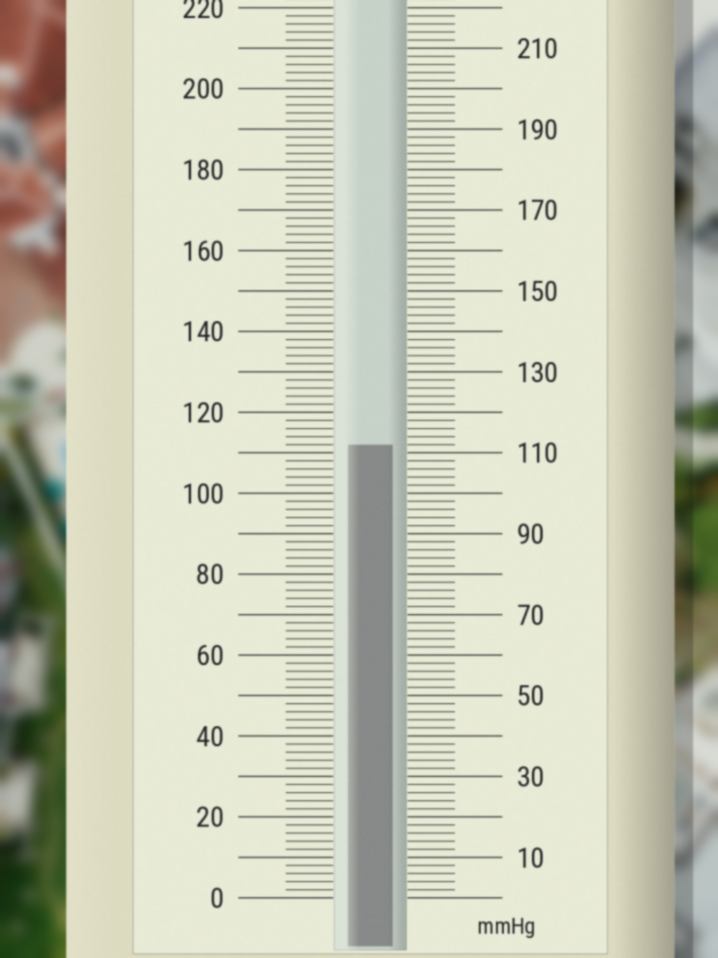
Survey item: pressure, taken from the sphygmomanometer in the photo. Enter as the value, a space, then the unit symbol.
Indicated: 112 mmHg
